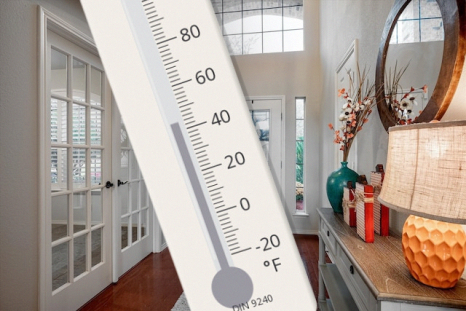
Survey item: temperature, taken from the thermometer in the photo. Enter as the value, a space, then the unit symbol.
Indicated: 44 °F
